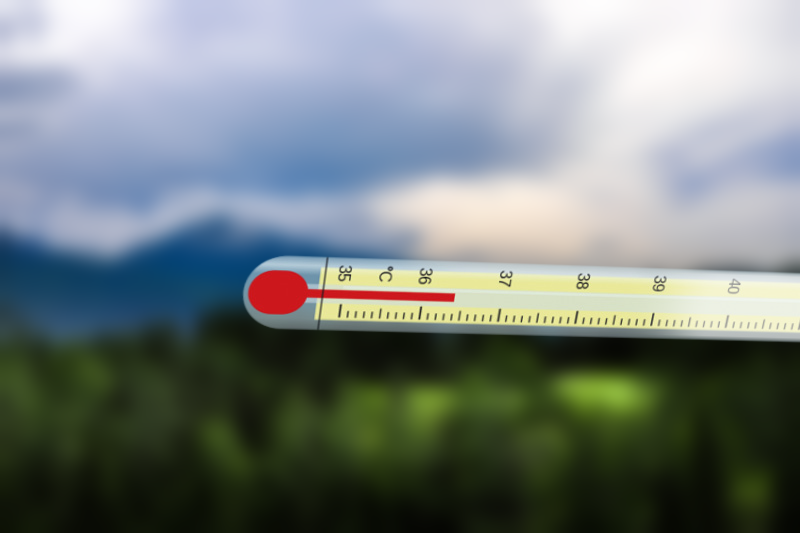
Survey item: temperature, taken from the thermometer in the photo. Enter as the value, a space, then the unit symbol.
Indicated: 36.4 °C
